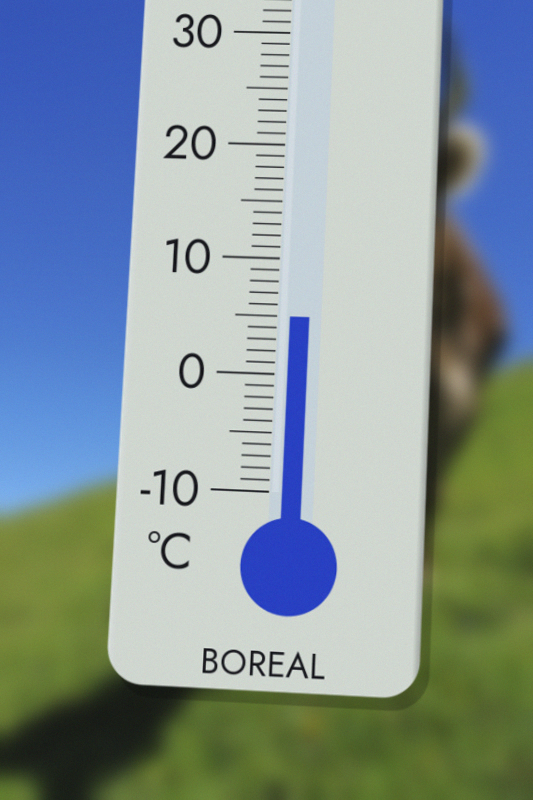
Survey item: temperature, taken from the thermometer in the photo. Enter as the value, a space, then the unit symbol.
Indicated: 5 °C
